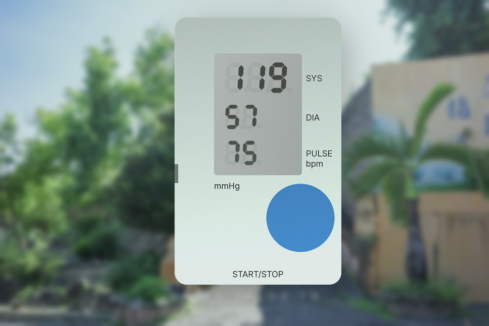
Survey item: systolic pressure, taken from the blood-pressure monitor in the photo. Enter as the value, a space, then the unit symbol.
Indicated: 119 mmHg
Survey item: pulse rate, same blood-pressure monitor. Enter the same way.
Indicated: 75 bpm
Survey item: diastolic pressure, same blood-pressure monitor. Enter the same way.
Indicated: 57 mmHg
